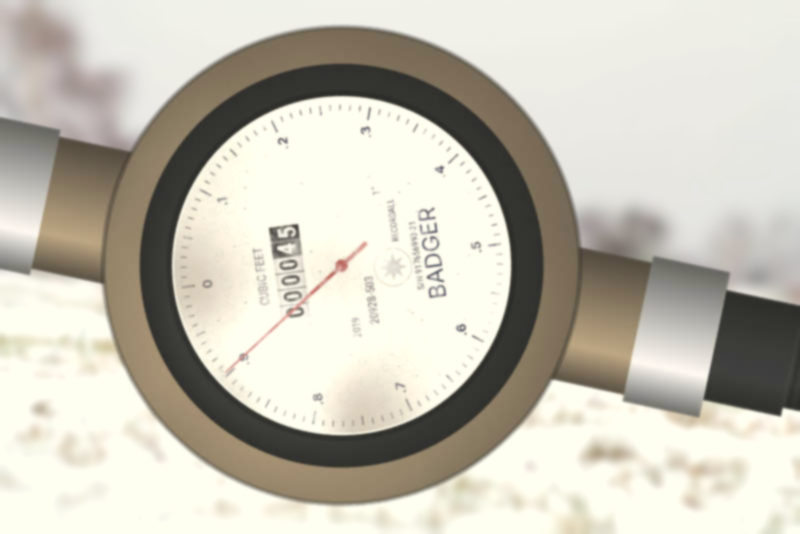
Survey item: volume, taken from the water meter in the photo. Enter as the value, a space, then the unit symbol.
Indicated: 44.90 ft³
